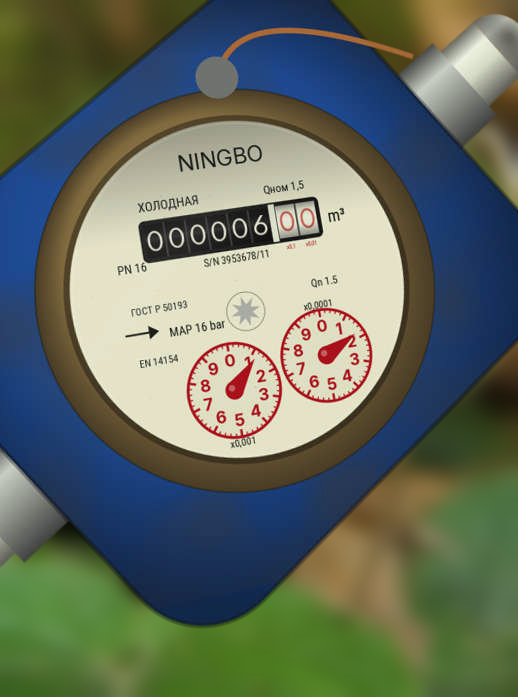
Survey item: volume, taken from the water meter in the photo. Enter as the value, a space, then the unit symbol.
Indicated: 6.0011 m³
